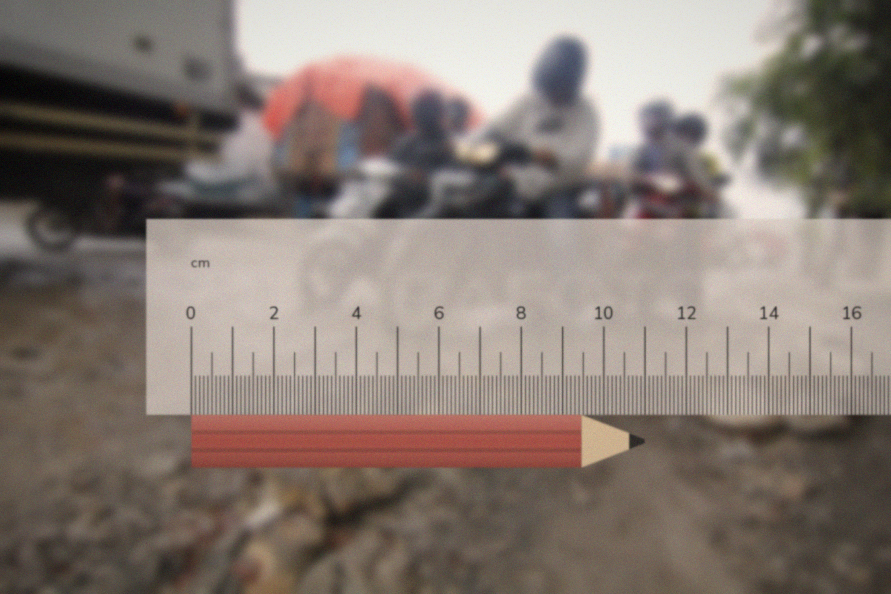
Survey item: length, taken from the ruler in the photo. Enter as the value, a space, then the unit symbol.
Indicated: 11 cm
